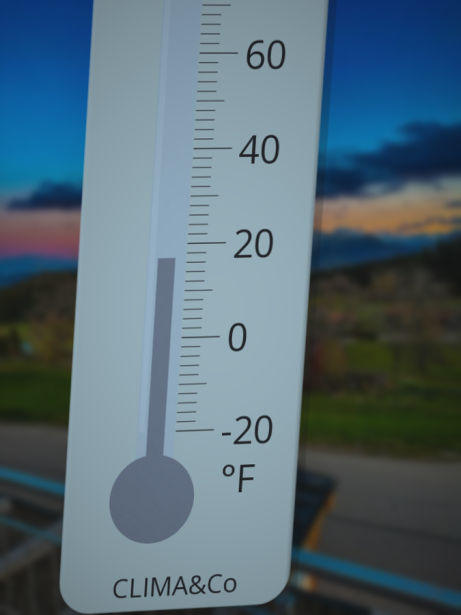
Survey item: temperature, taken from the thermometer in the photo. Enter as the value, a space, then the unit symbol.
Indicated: 17 °F
